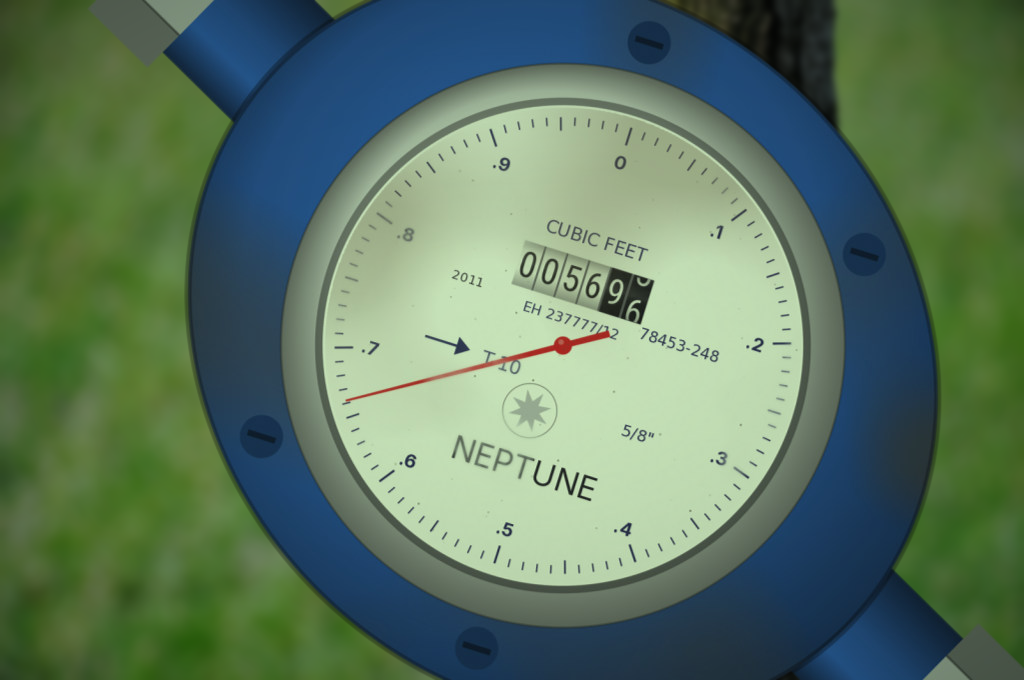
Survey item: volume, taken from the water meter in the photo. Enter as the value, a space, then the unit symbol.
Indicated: 5695.66 ft³
